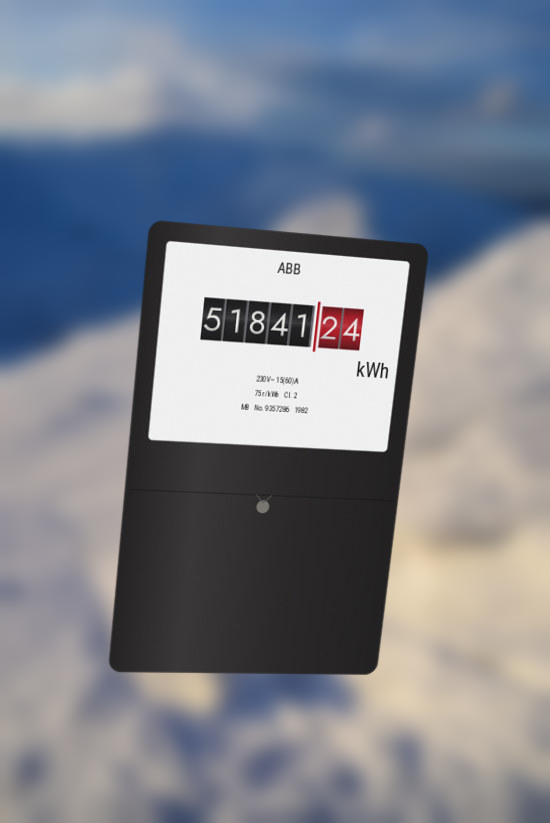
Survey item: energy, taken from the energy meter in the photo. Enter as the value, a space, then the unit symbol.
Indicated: 51841.24 kWh
